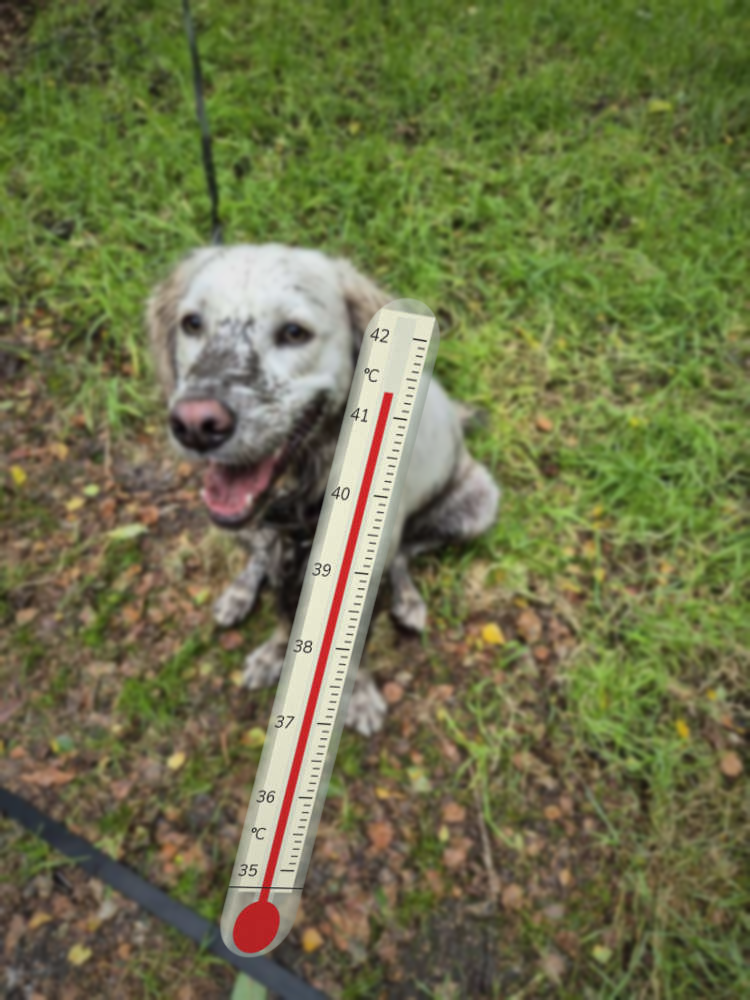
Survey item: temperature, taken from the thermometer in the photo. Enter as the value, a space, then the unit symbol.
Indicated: 41.3 °C
